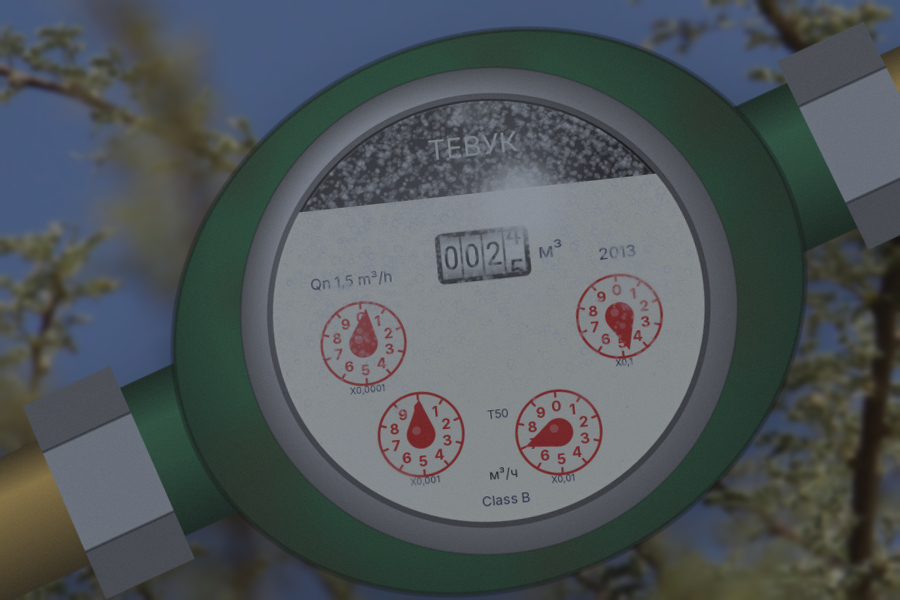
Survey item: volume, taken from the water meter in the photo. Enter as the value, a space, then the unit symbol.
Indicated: 24.4700 m³
